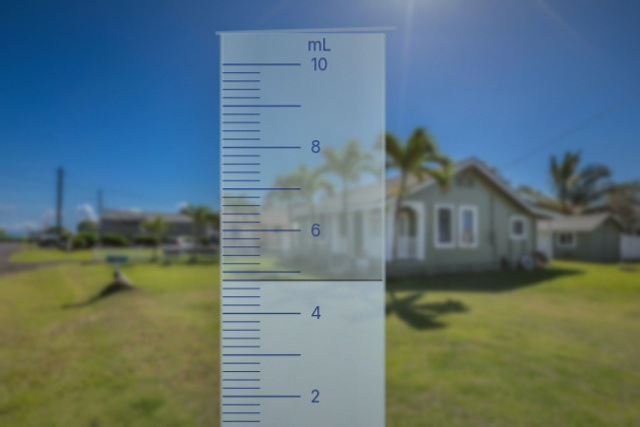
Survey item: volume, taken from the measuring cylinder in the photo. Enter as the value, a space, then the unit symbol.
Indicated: 4.8 mL
